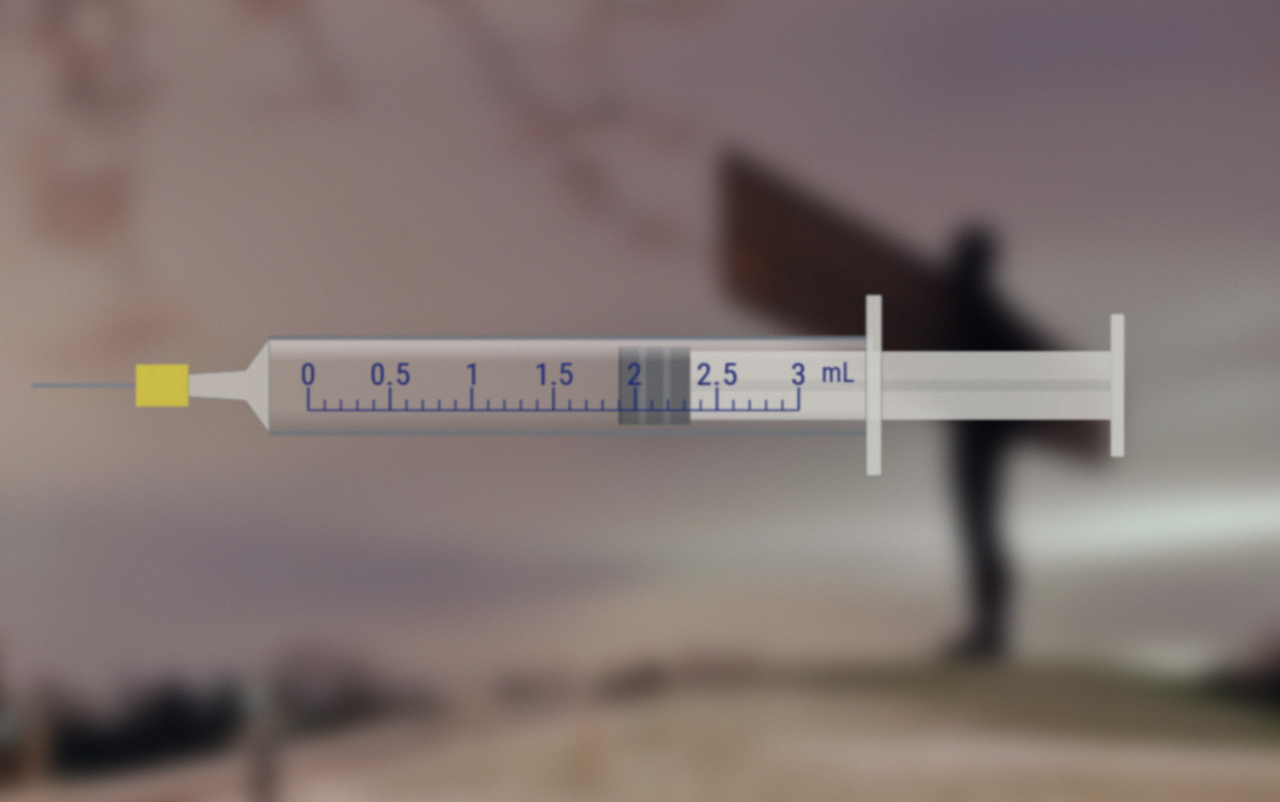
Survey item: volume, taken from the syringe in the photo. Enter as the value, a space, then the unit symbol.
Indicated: 1.9 mL
